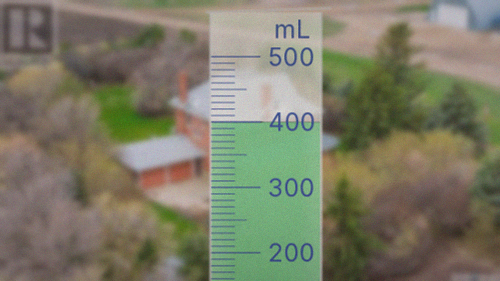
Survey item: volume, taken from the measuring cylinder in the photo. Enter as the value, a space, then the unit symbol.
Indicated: 400 mL
